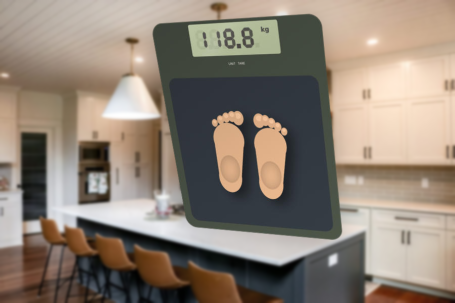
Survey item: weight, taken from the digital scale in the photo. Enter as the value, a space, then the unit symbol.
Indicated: 118.8 kg
